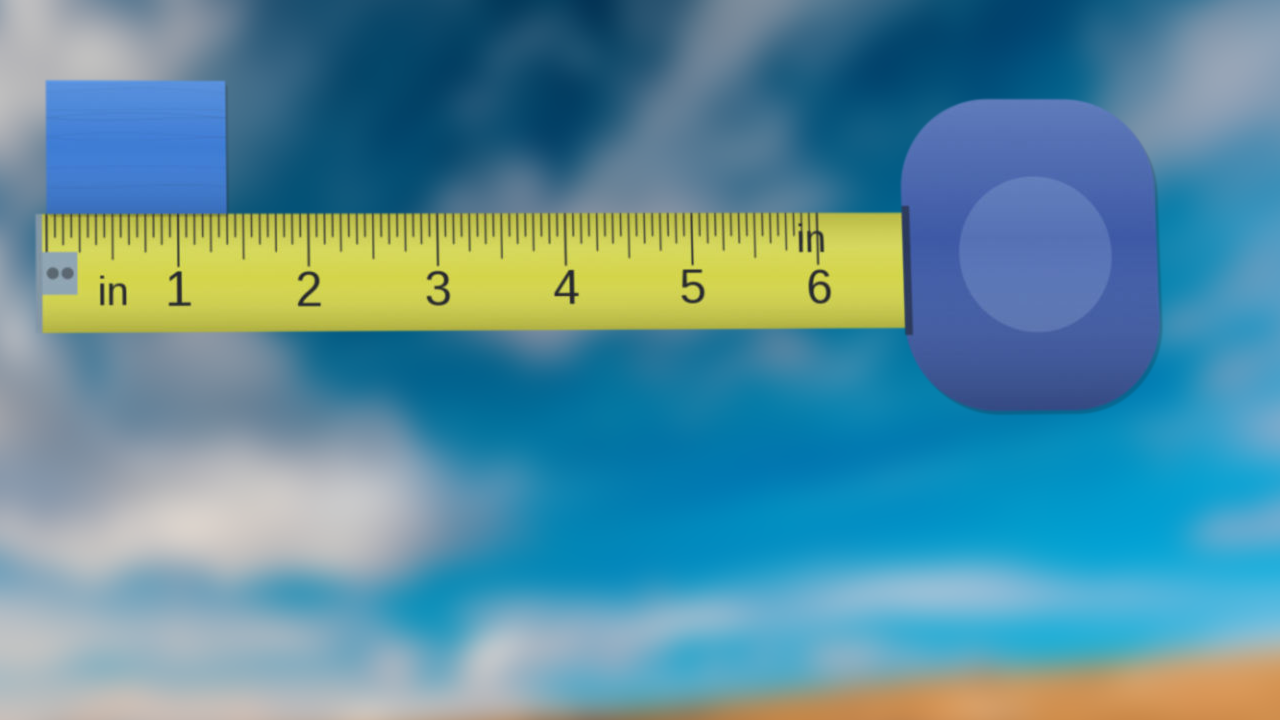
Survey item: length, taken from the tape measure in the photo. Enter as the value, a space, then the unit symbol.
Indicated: 1.375 in
